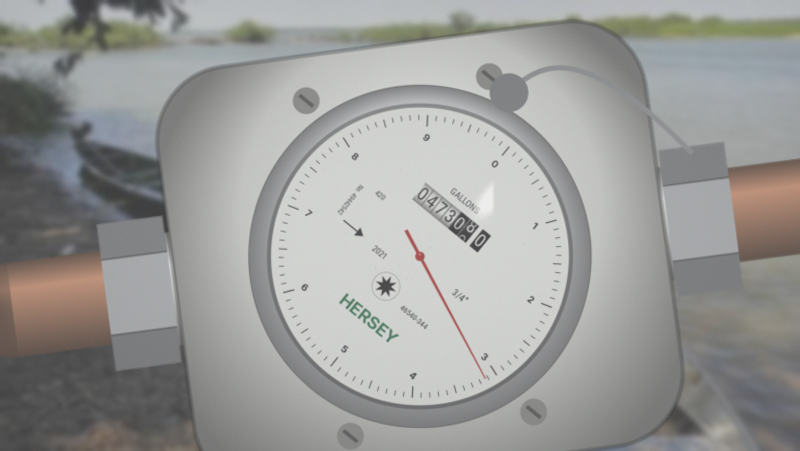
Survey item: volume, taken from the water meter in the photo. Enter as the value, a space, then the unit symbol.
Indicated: 473083.1 gal
